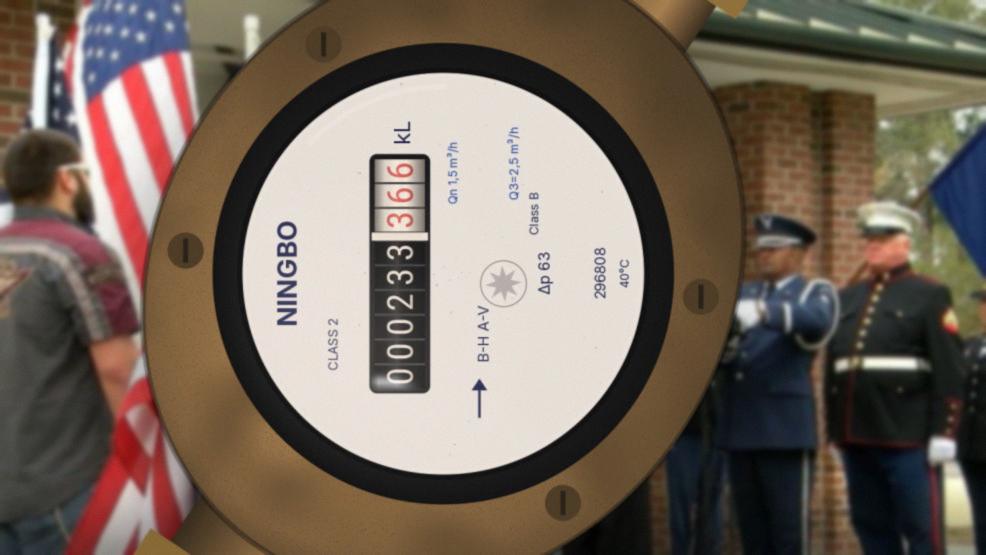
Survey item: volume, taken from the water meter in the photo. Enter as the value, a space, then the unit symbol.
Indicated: 233.366 kL
